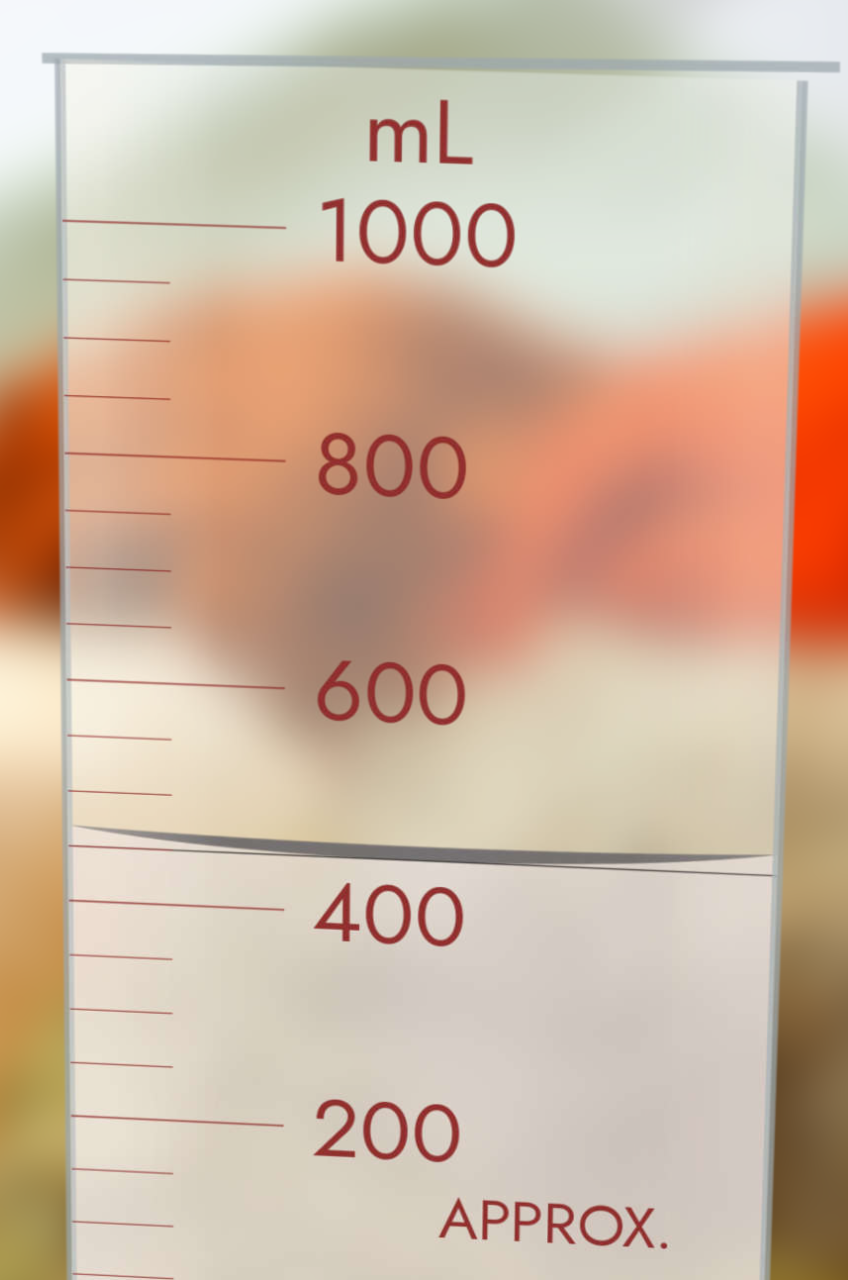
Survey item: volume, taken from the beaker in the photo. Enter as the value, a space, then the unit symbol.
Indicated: 450 mL
